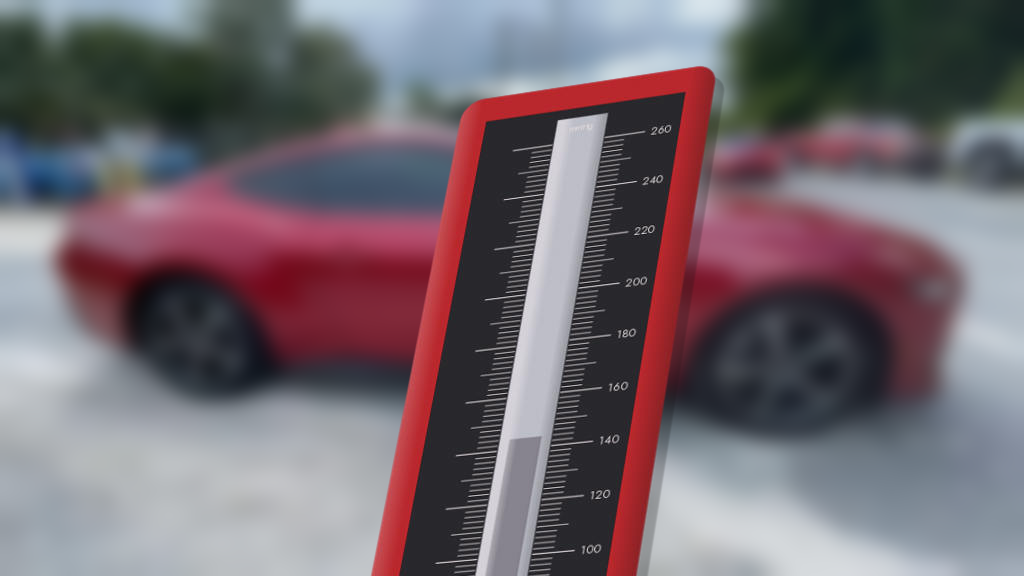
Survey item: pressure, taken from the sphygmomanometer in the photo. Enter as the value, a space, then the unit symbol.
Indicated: 144 mmHg
